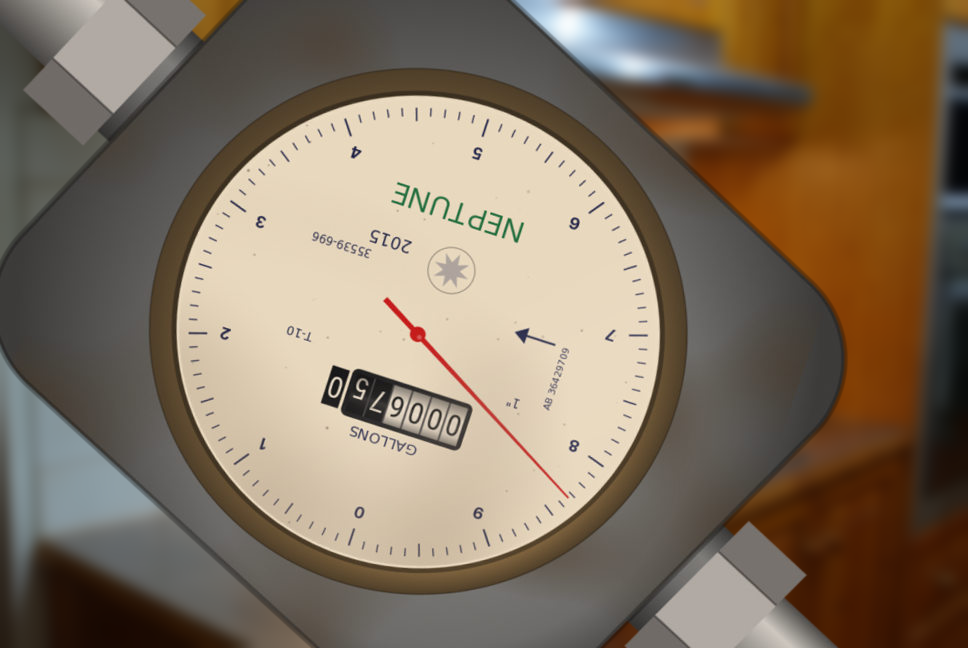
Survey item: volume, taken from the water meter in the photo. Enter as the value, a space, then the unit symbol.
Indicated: 6748.3 gal
